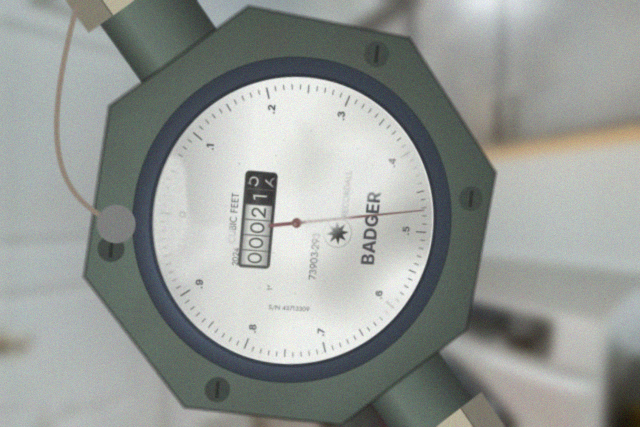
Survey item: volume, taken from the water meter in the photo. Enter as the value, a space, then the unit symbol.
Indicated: 215.47 ft³
